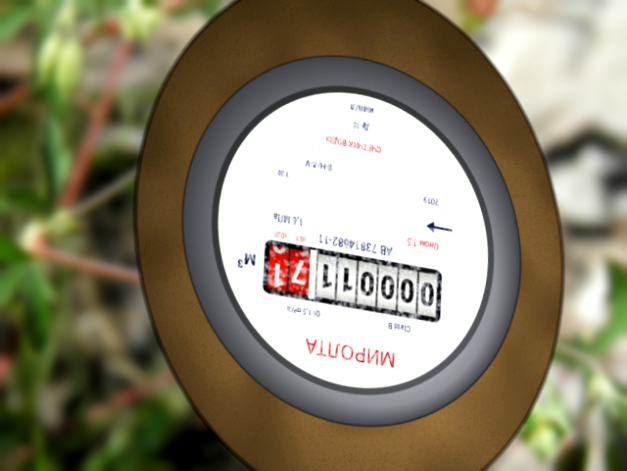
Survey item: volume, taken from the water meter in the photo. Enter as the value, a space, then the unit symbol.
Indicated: 11.71 m³
